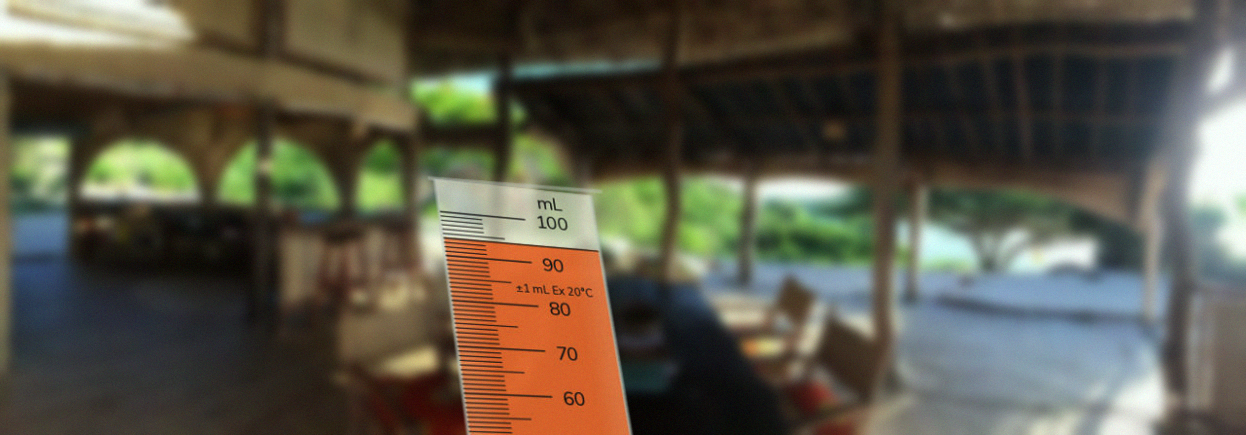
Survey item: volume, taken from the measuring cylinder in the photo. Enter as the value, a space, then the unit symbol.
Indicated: 94 mL
